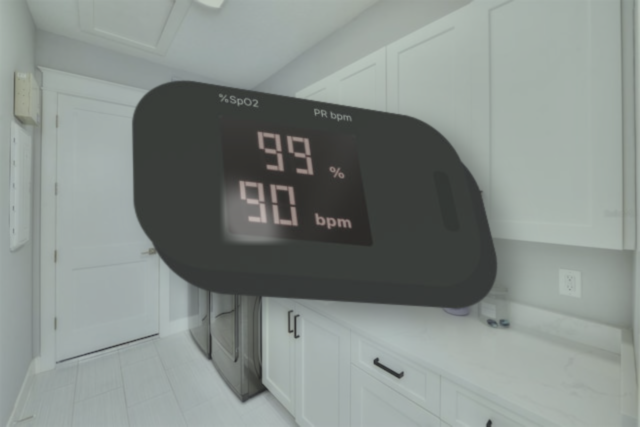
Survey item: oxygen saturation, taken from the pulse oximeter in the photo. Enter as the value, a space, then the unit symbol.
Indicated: 99 %
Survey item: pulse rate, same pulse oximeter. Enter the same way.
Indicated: 90 bpm
